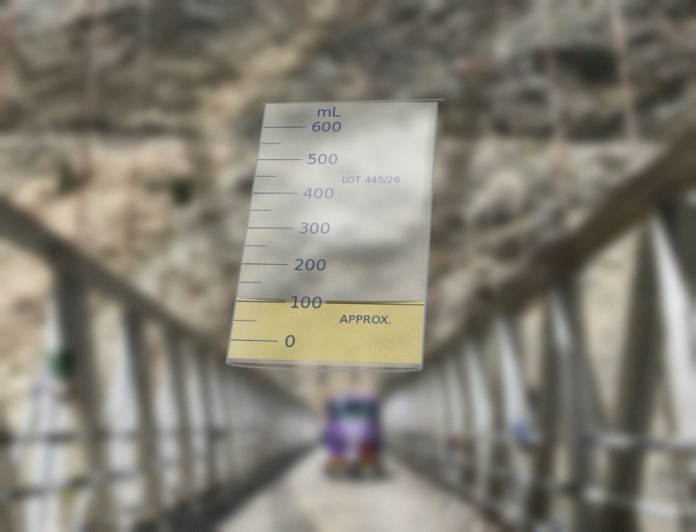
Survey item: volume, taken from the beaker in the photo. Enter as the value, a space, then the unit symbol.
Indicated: 100 mL
